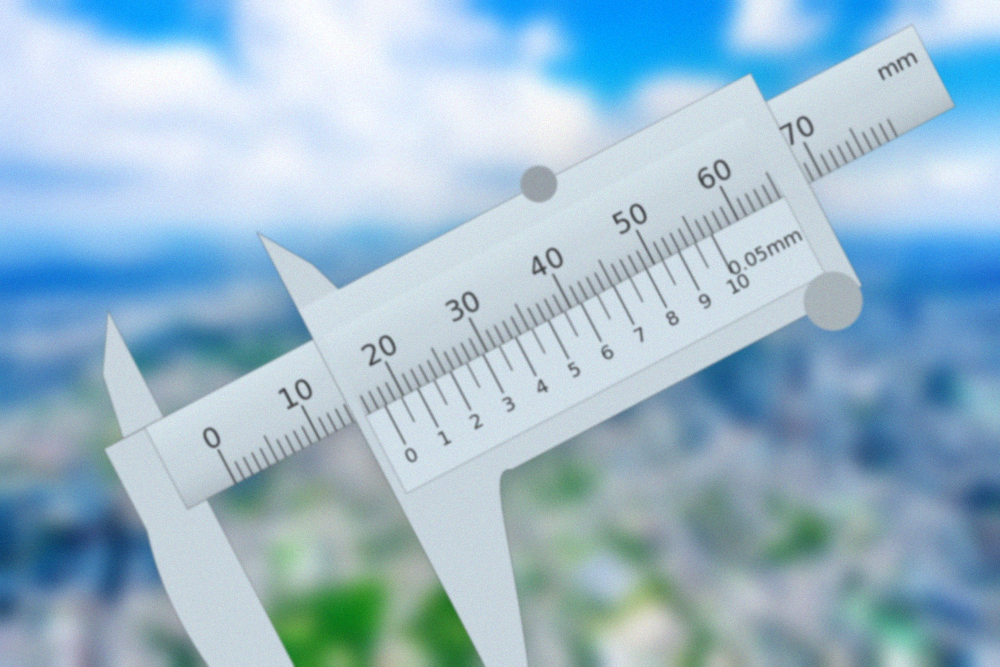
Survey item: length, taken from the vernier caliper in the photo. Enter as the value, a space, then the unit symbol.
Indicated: 17.8 mm
